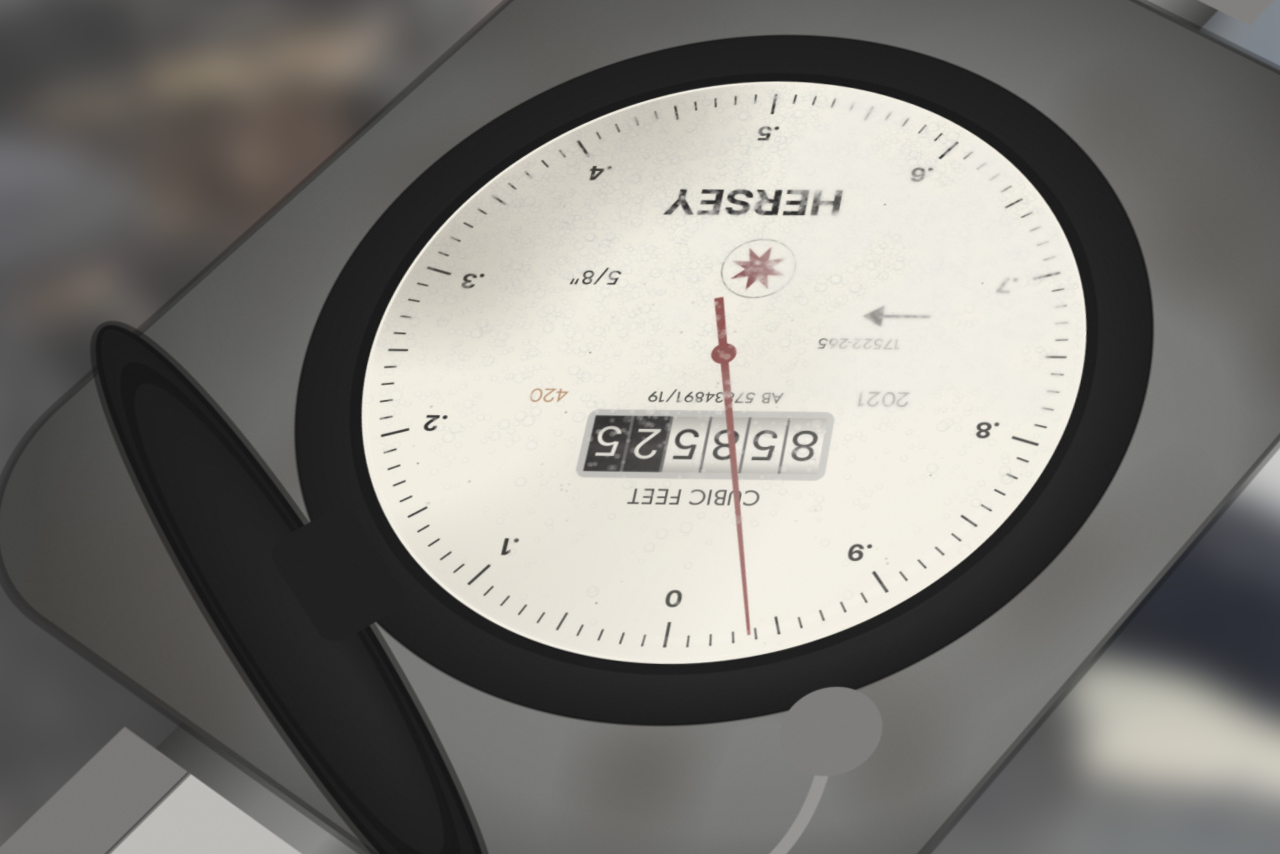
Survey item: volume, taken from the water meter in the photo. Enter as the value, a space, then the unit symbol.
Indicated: 858524.96 ft³
